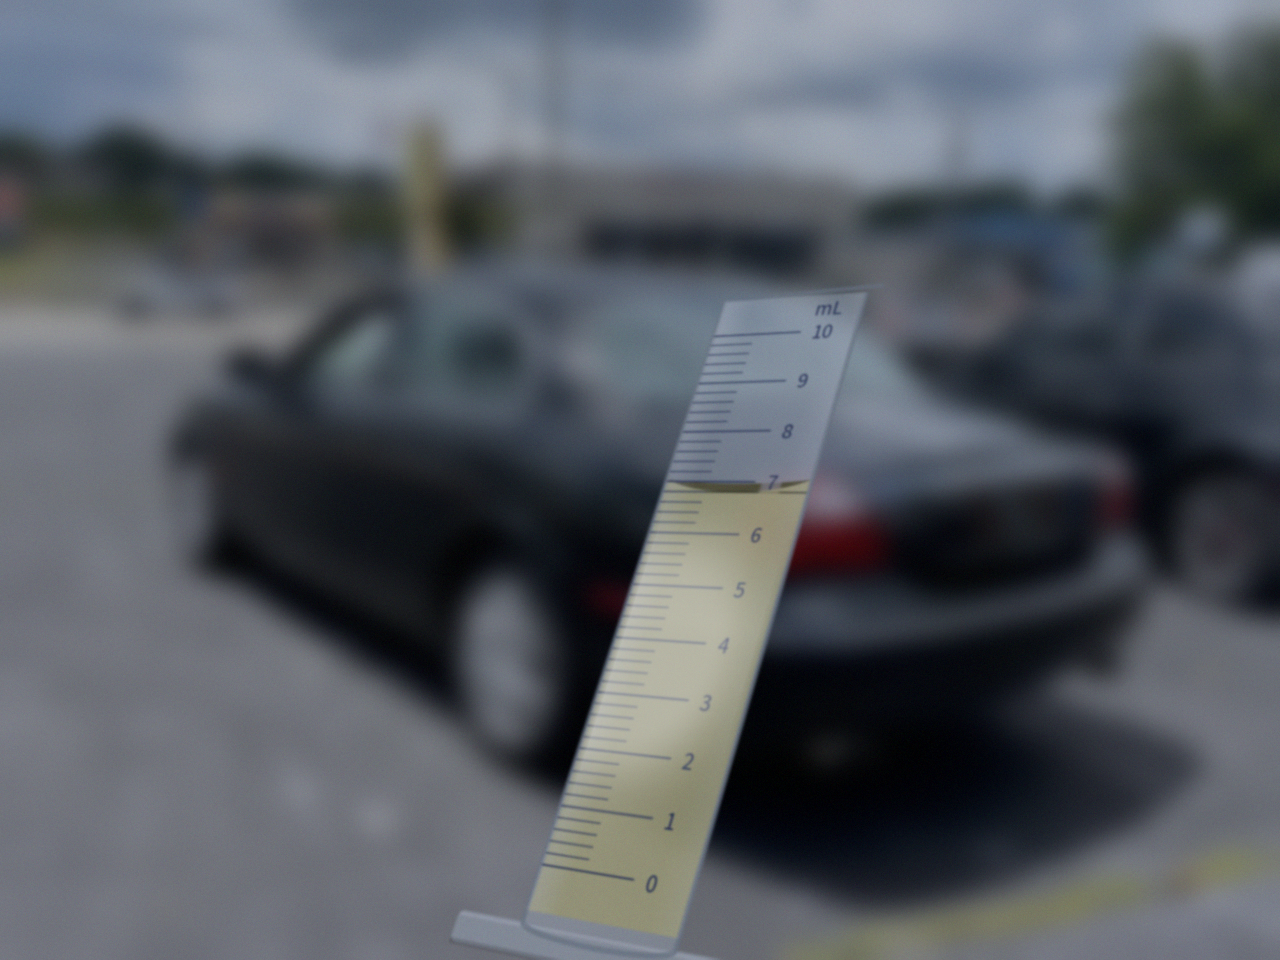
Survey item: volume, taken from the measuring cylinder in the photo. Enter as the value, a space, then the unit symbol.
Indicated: 6.8 mL
